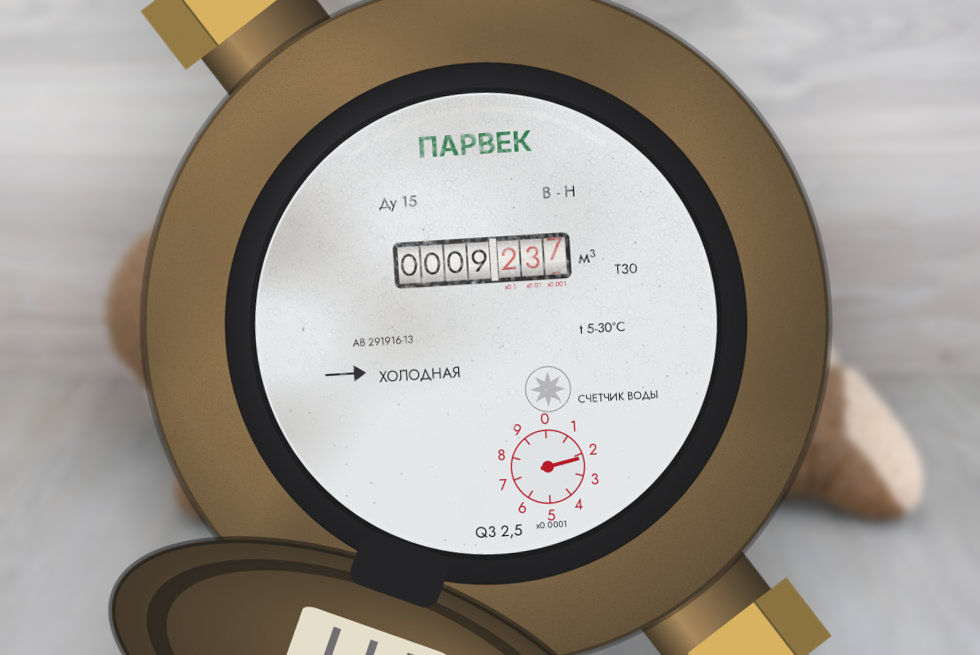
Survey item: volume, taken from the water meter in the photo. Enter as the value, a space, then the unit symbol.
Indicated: 9.2372 m³
